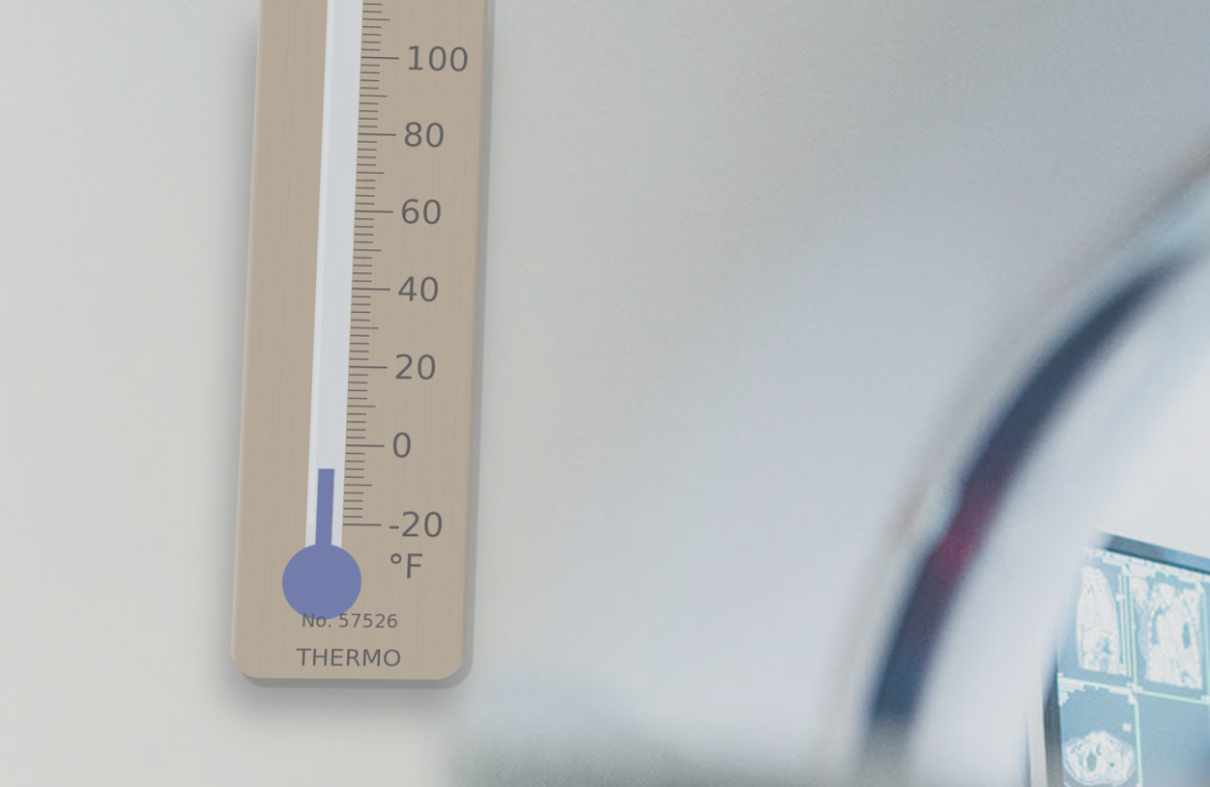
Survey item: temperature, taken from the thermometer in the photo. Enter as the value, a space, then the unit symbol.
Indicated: -6 °F
